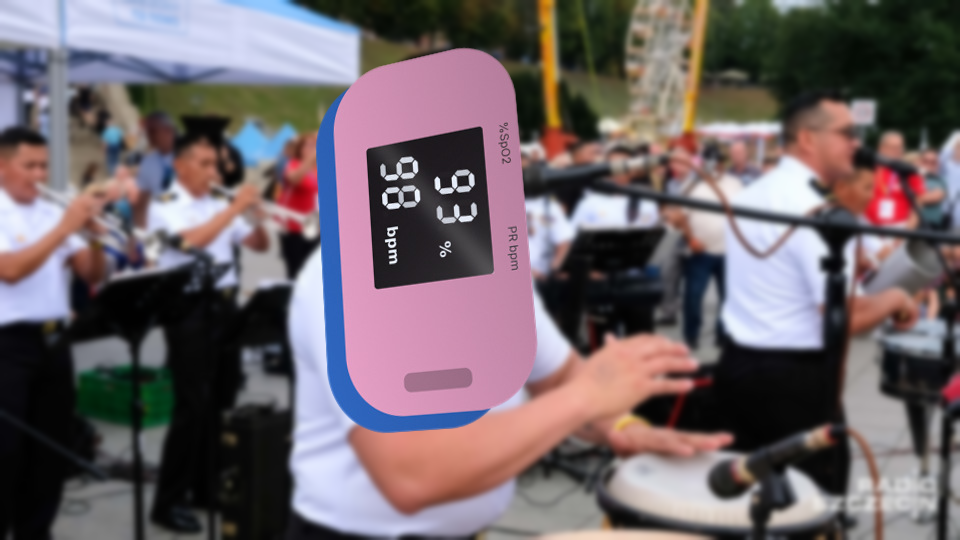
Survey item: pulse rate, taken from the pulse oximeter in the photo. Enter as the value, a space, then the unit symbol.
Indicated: 98 bpm
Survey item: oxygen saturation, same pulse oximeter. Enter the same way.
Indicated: 93 %
